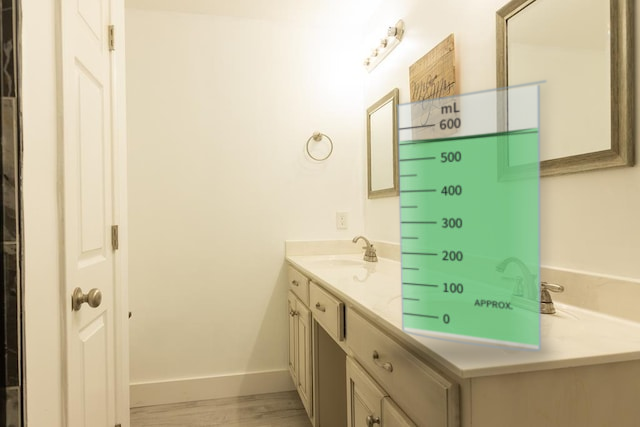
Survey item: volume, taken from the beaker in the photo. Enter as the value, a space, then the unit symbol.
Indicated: 550 mL
